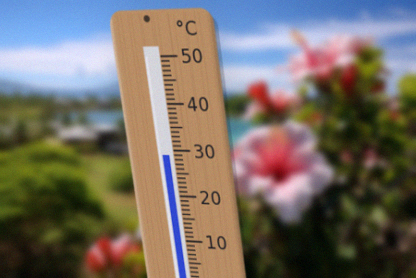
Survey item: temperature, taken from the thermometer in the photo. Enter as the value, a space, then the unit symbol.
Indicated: 29 °C
